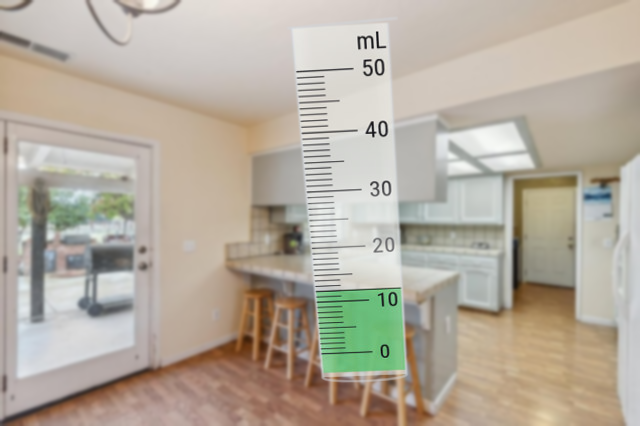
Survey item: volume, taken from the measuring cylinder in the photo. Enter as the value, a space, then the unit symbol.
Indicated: 12 mL
